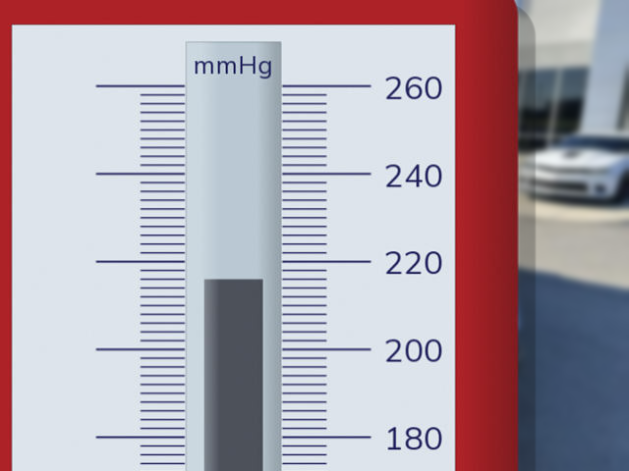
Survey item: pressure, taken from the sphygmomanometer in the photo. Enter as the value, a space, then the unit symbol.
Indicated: 216 mmHg
